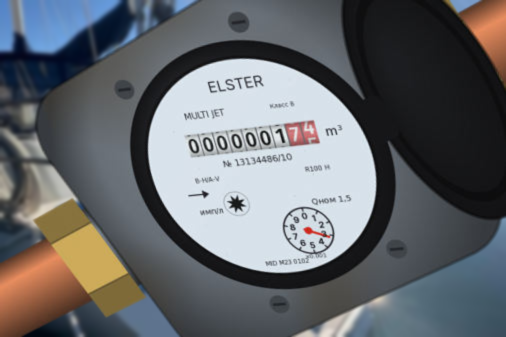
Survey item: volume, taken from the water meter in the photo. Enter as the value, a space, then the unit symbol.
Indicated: 1.743 m³
